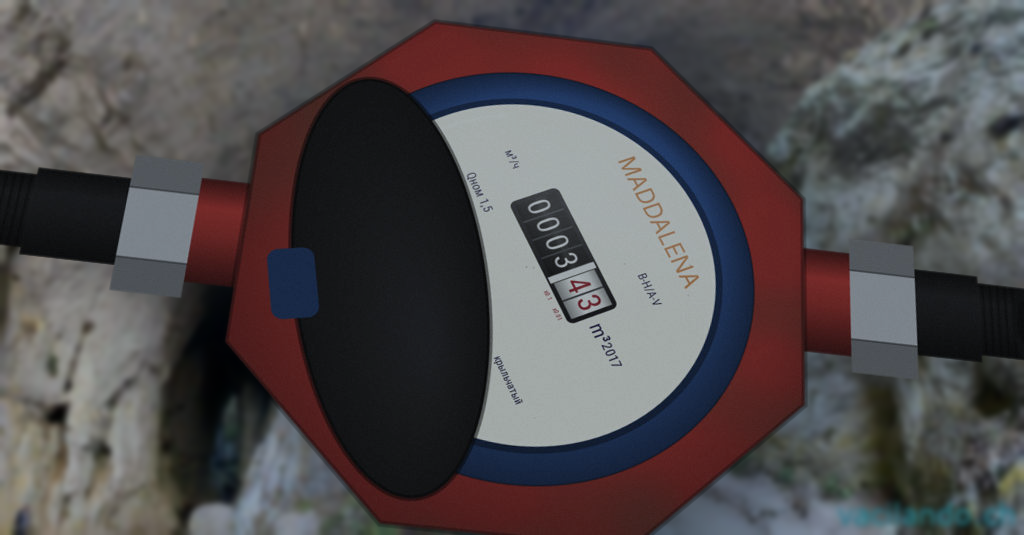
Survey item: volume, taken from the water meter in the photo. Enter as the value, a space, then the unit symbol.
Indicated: 3.43 m³
